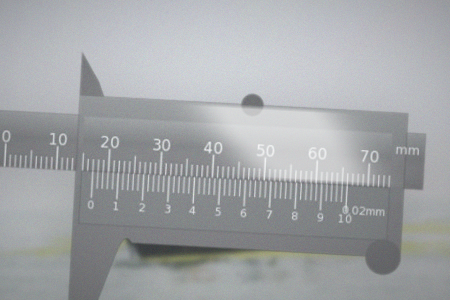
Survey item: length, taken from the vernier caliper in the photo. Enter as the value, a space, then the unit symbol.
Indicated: 17.0 mm
